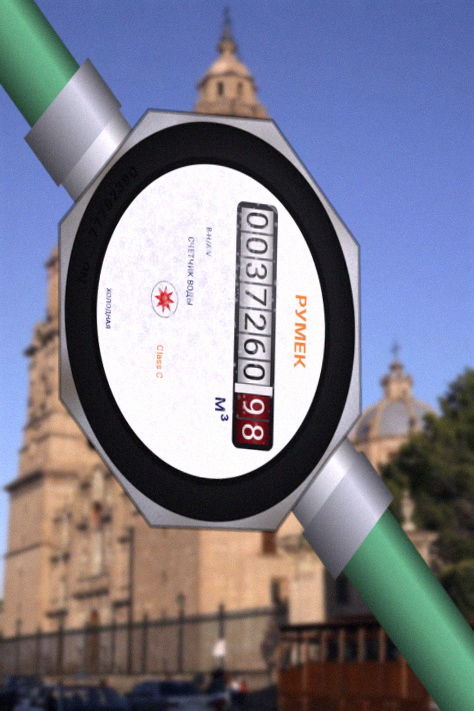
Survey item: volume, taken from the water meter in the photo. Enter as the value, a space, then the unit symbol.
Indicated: 37260.98 m³
